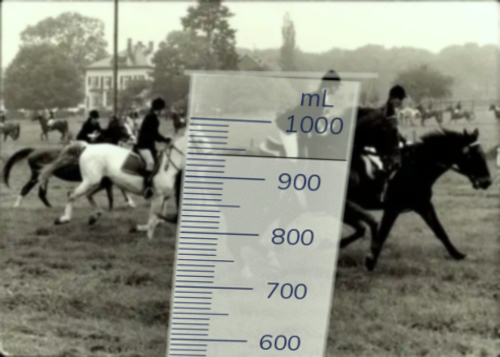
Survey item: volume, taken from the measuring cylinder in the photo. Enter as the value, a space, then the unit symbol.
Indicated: 940 mL
